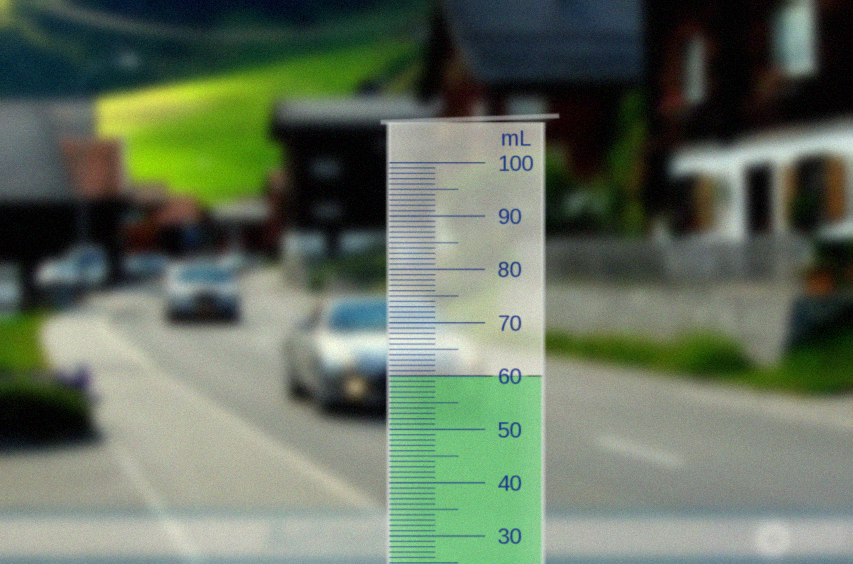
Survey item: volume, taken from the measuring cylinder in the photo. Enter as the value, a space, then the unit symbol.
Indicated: 60 mL
